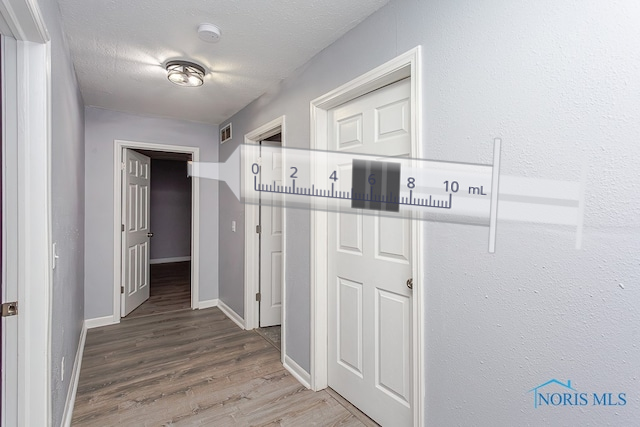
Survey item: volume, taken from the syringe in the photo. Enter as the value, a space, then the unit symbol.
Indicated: 5 mL
